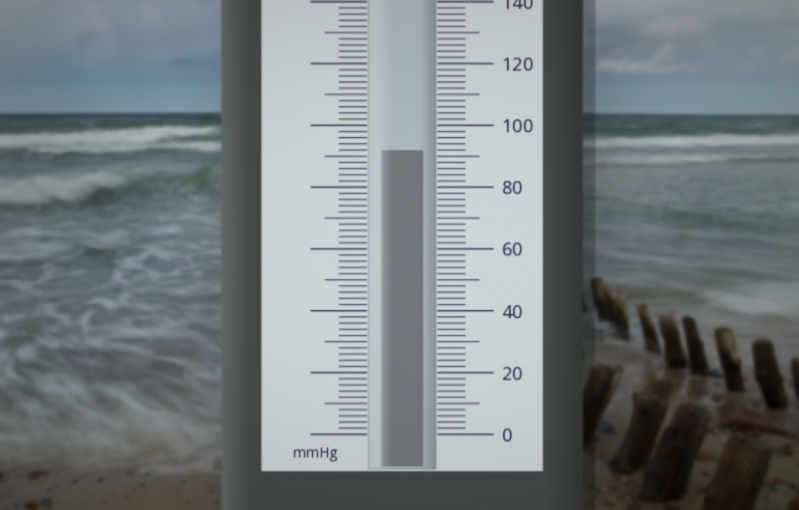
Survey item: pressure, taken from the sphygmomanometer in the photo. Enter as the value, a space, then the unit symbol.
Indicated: 92 mmHg
